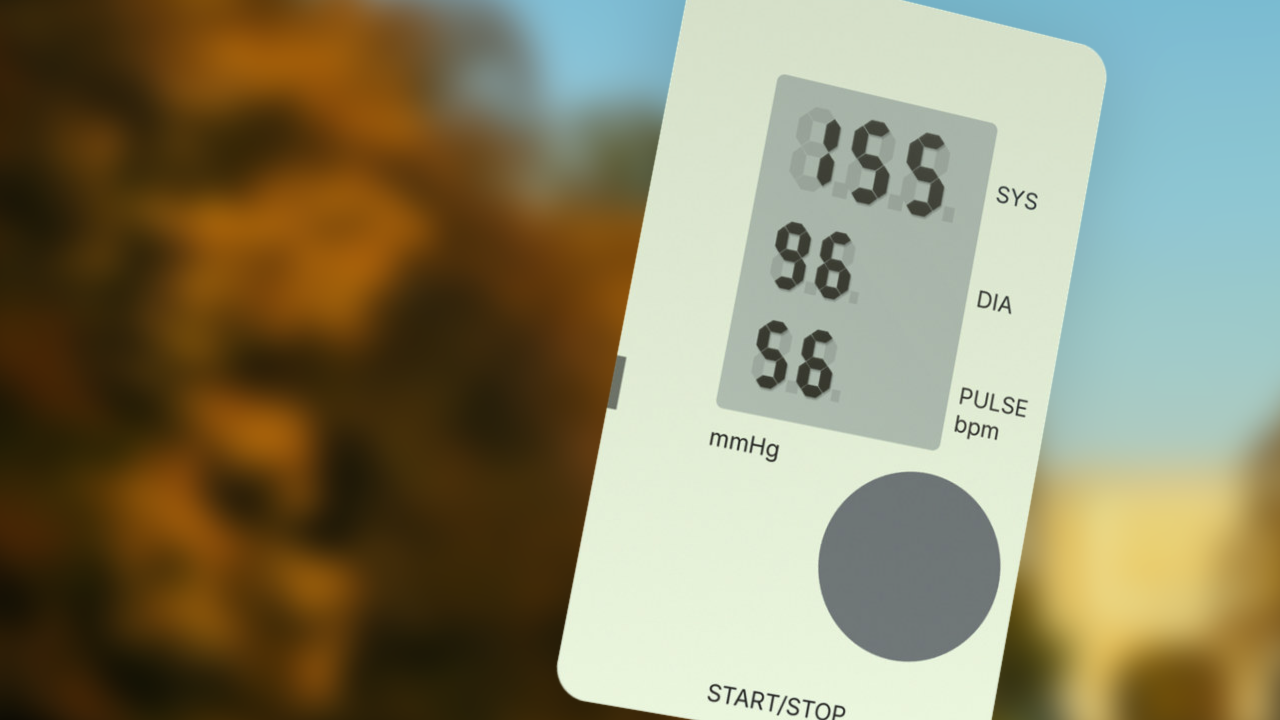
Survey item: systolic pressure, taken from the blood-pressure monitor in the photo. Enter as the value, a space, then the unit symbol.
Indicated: 155 mmHg
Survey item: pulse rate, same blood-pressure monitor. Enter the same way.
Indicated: 56 bpm
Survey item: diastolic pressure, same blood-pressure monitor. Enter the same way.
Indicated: 96 mmHg
